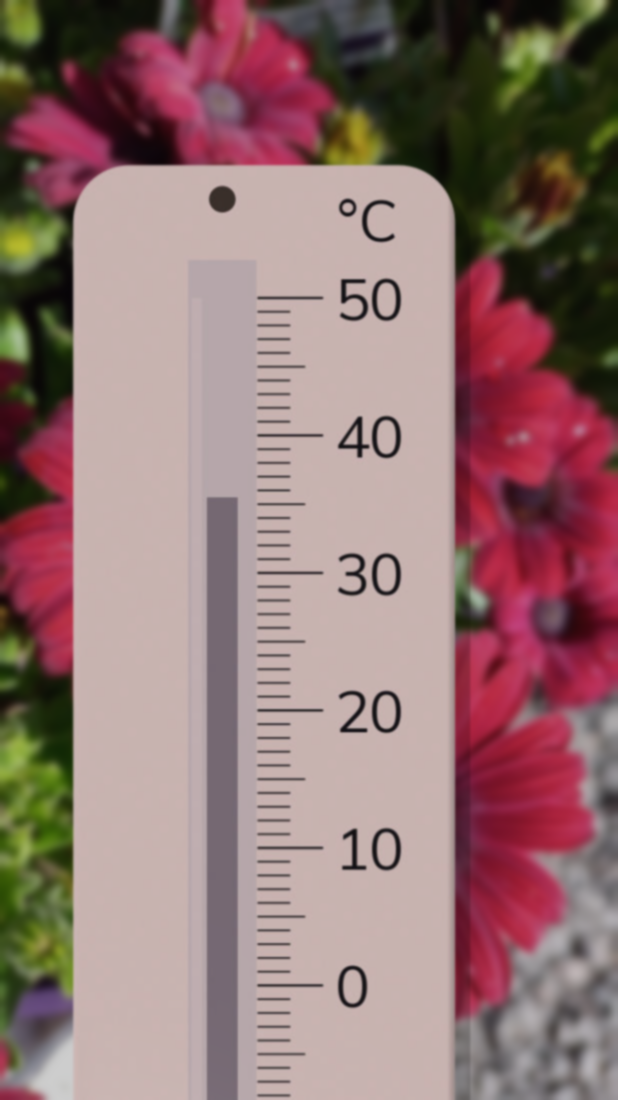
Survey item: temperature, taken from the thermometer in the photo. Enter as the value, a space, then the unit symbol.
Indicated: 35.5 °C
